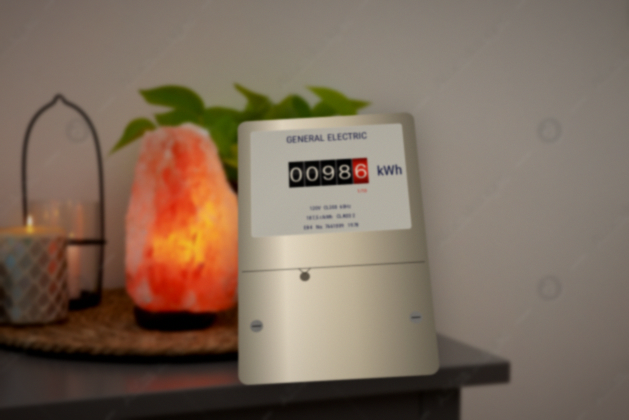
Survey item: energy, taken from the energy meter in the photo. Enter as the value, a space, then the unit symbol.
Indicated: 98.6 kWh
